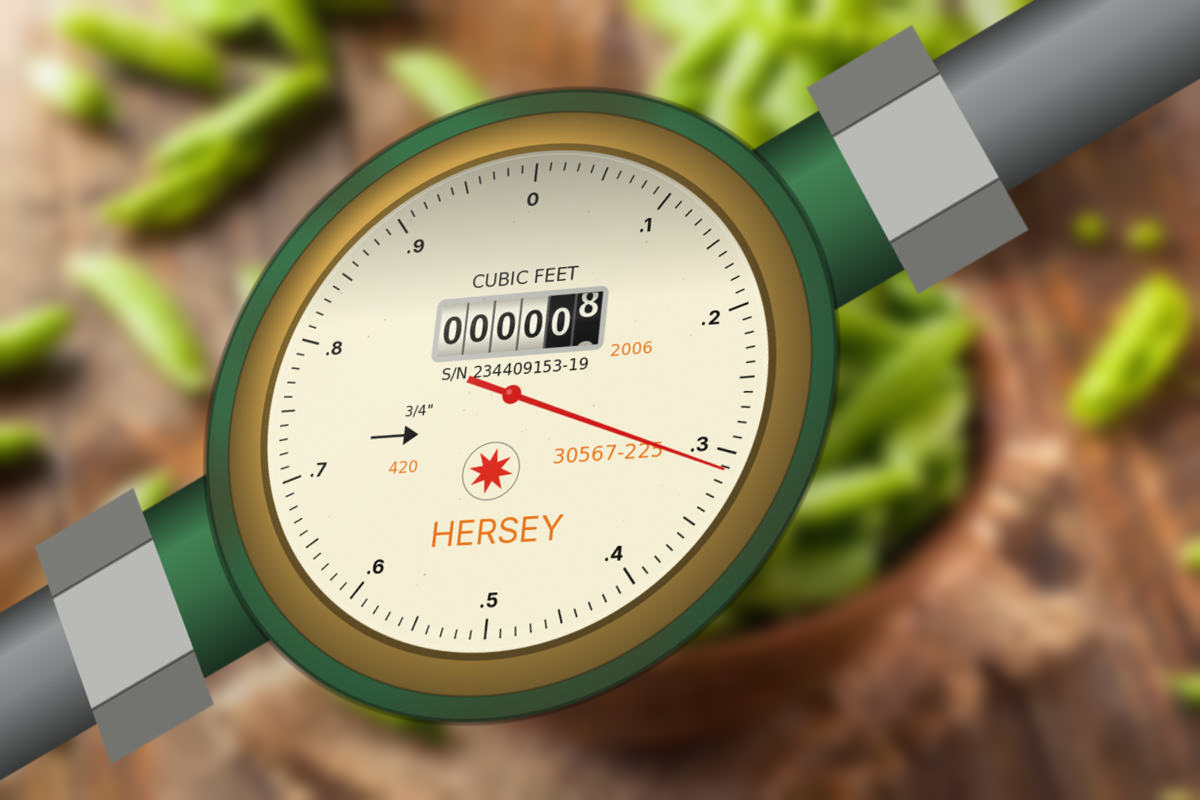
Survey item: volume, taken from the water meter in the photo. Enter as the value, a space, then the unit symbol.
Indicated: 8.31 ft³
